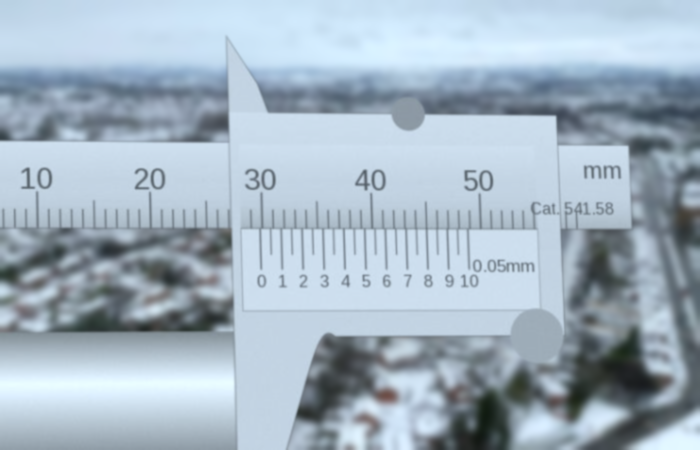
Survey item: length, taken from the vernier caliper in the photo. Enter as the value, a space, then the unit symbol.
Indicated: 29.8 mm
